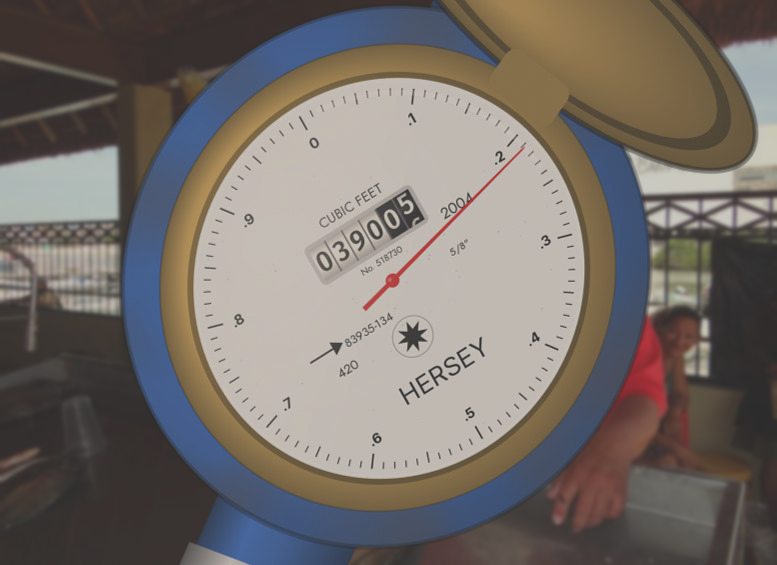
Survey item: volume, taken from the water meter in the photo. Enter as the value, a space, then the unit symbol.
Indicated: 39005.21 ft³
